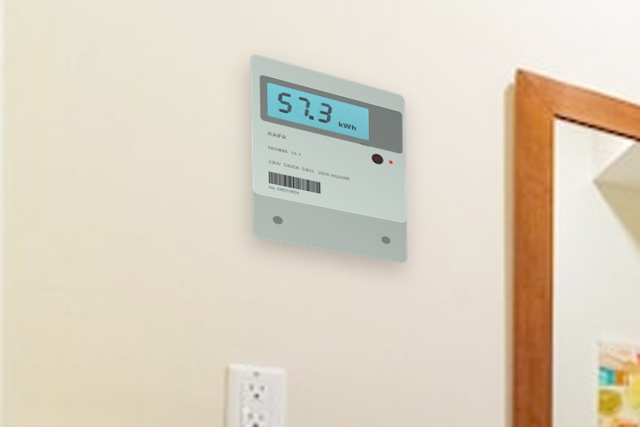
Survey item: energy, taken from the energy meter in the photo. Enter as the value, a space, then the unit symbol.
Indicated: 57.3 kWh
